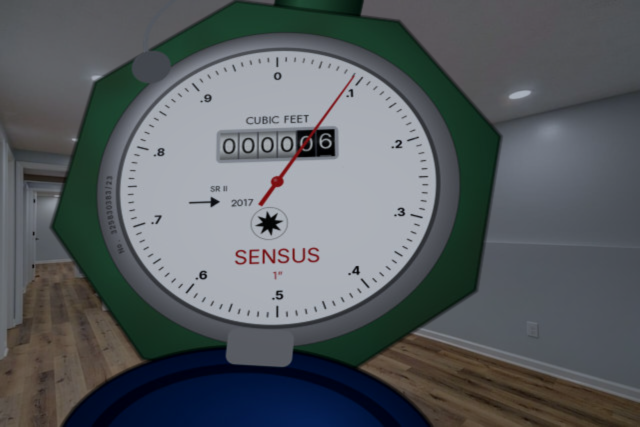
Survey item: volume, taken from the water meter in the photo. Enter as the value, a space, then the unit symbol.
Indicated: 6.09 ft³
